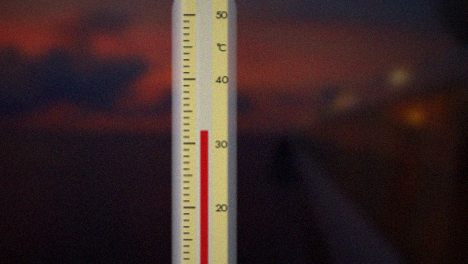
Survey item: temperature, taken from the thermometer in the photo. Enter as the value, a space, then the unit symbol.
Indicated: 32 °C
